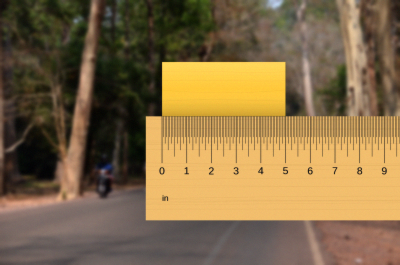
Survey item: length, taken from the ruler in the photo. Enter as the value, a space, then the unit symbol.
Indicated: 5 in
